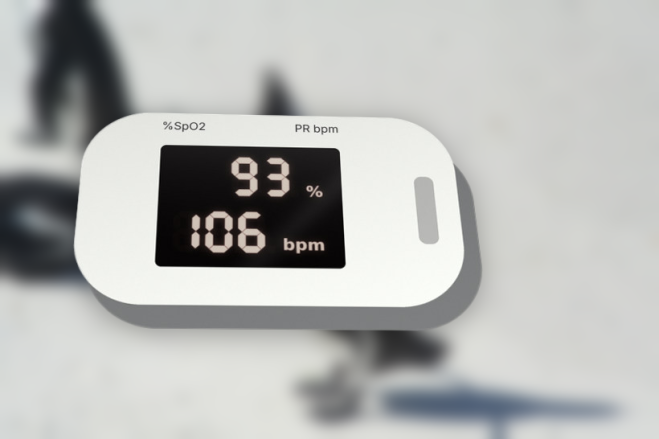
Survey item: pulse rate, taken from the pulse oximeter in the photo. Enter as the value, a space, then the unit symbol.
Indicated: 106 bpm
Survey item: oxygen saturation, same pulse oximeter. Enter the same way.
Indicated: 93 %
